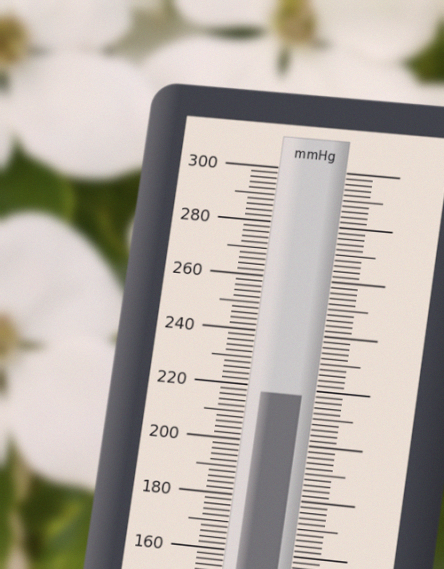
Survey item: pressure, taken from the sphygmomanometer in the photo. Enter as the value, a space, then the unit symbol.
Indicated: 218 mmHg
